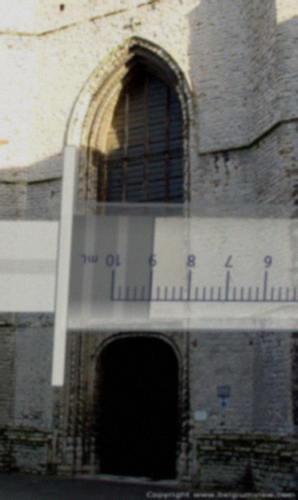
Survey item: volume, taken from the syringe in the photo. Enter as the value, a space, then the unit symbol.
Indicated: 9 mL
